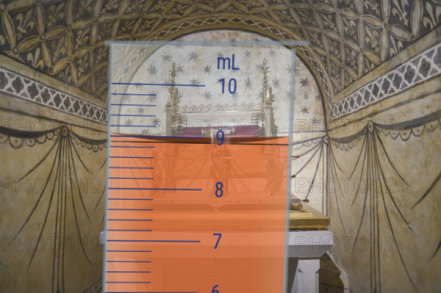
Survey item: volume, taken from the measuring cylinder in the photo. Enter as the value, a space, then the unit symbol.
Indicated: 8.9 mL
